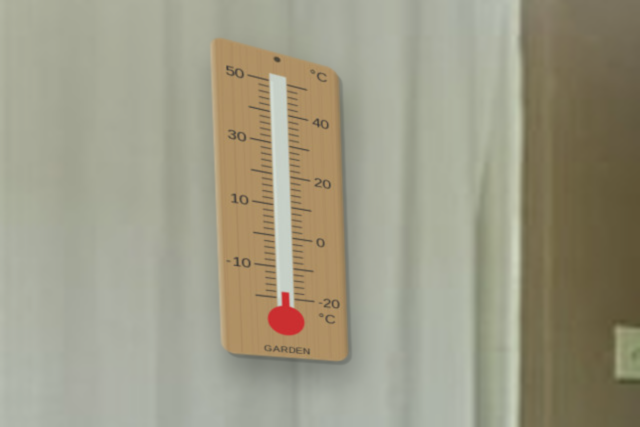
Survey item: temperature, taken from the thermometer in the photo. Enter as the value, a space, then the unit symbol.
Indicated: -18 °C
